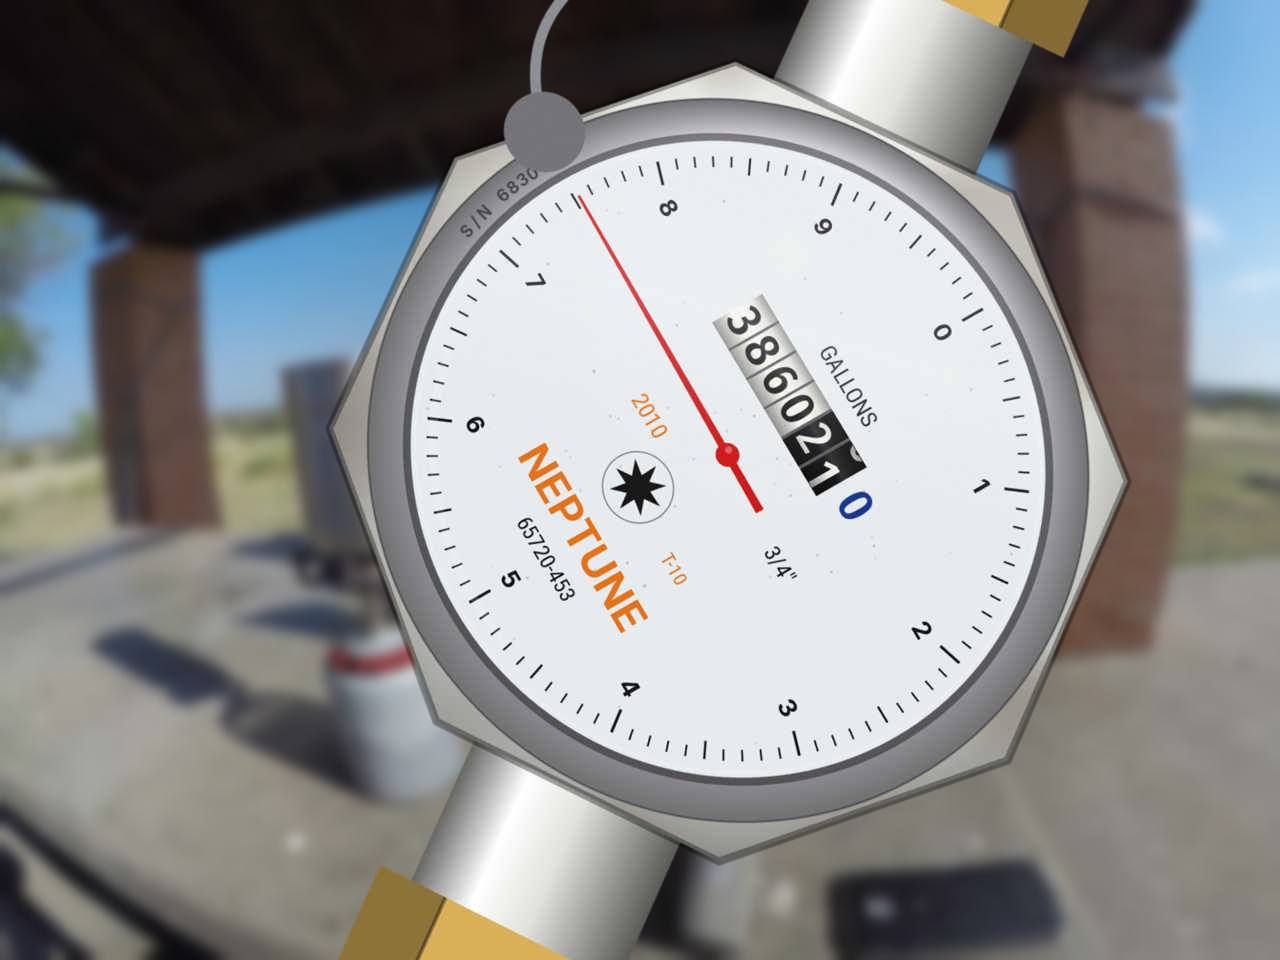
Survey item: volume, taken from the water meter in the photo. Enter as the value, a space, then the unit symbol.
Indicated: 3860207.5 gal
